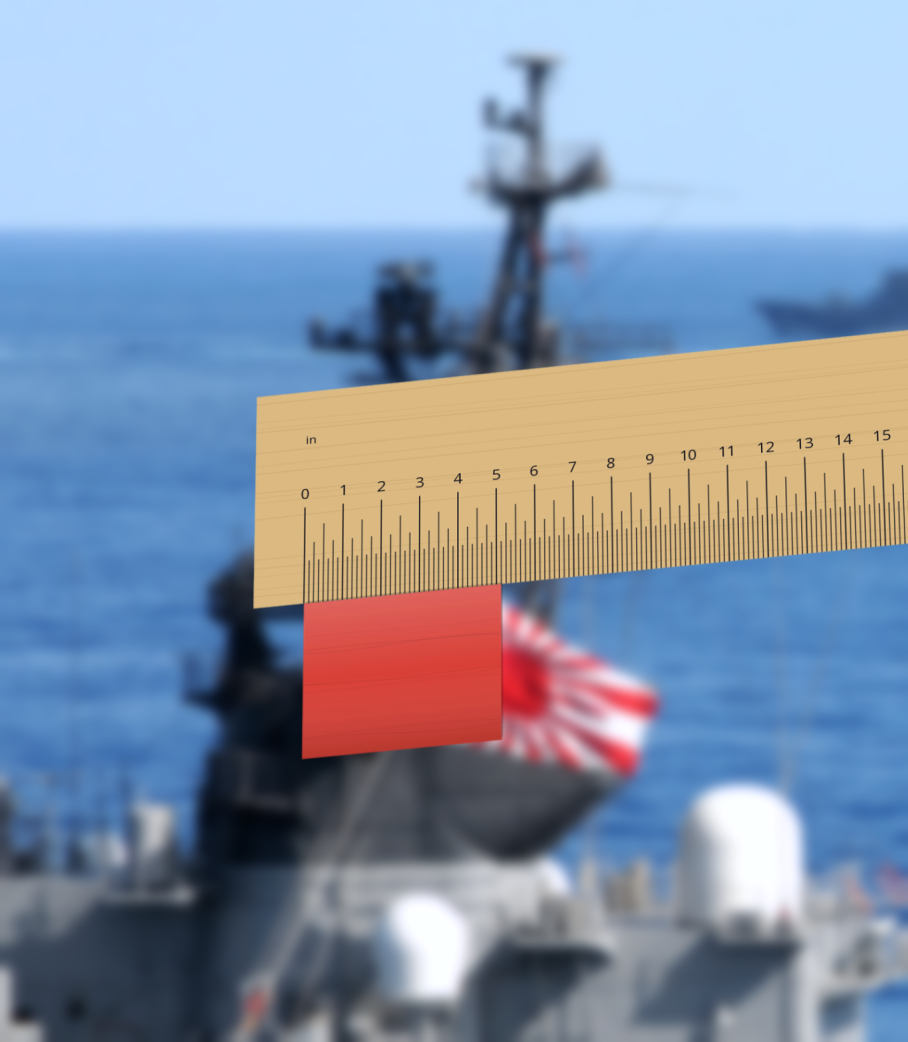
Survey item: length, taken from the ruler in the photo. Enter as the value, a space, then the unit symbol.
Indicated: 5.125 in
